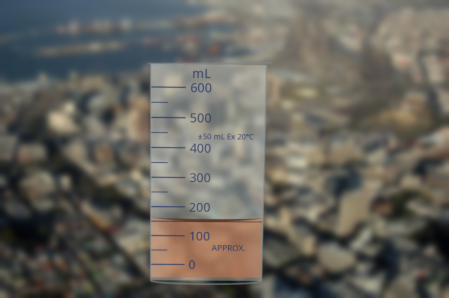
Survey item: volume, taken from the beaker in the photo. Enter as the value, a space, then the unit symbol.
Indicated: 150 mL
